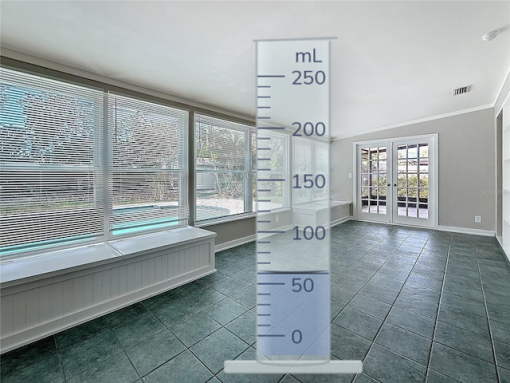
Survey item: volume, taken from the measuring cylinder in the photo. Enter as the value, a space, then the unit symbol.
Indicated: 60 mL
